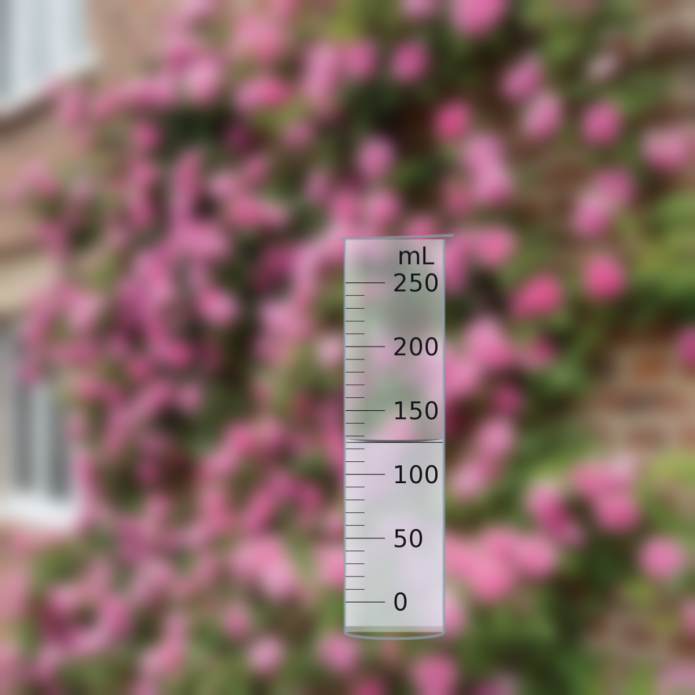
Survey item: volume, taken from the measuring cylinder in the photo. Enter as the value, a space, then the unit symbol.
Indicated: 125 mL
